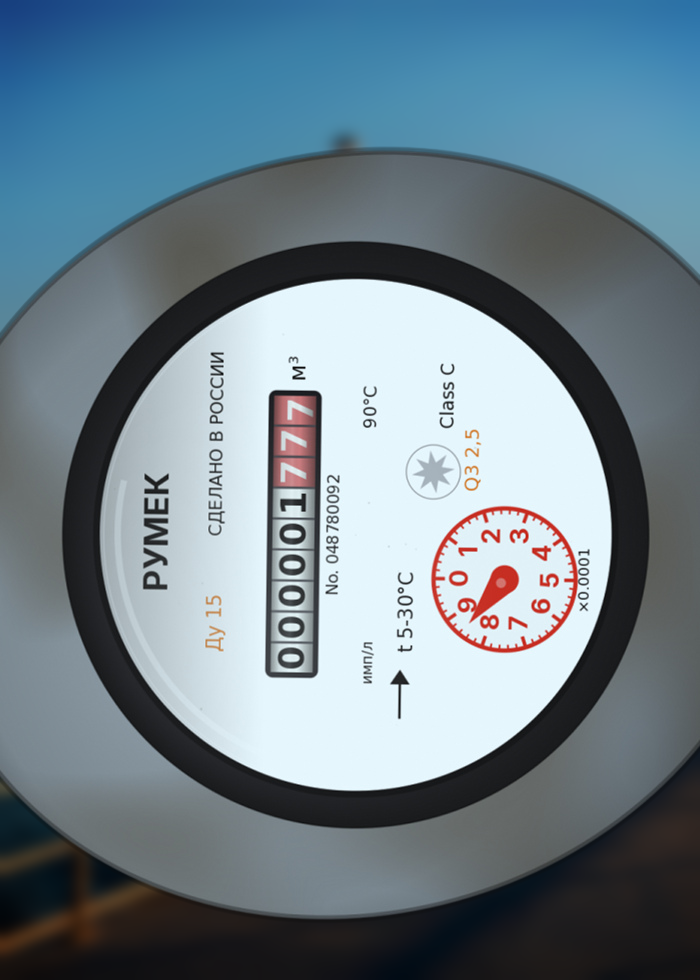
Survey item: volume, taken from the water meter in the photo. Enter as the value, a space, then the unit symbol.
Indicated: 1.7768 m³
